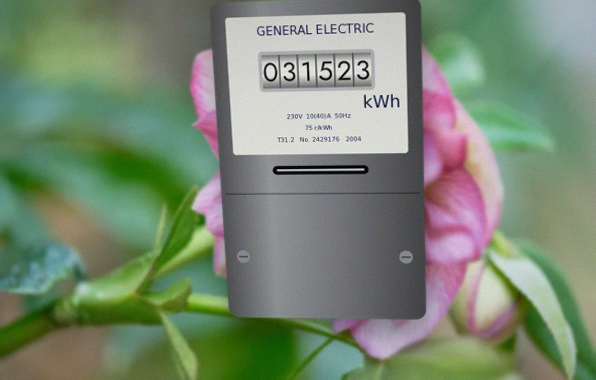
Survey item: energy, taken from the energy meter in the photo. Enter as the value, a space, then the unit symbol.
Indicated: 31523 kWh
